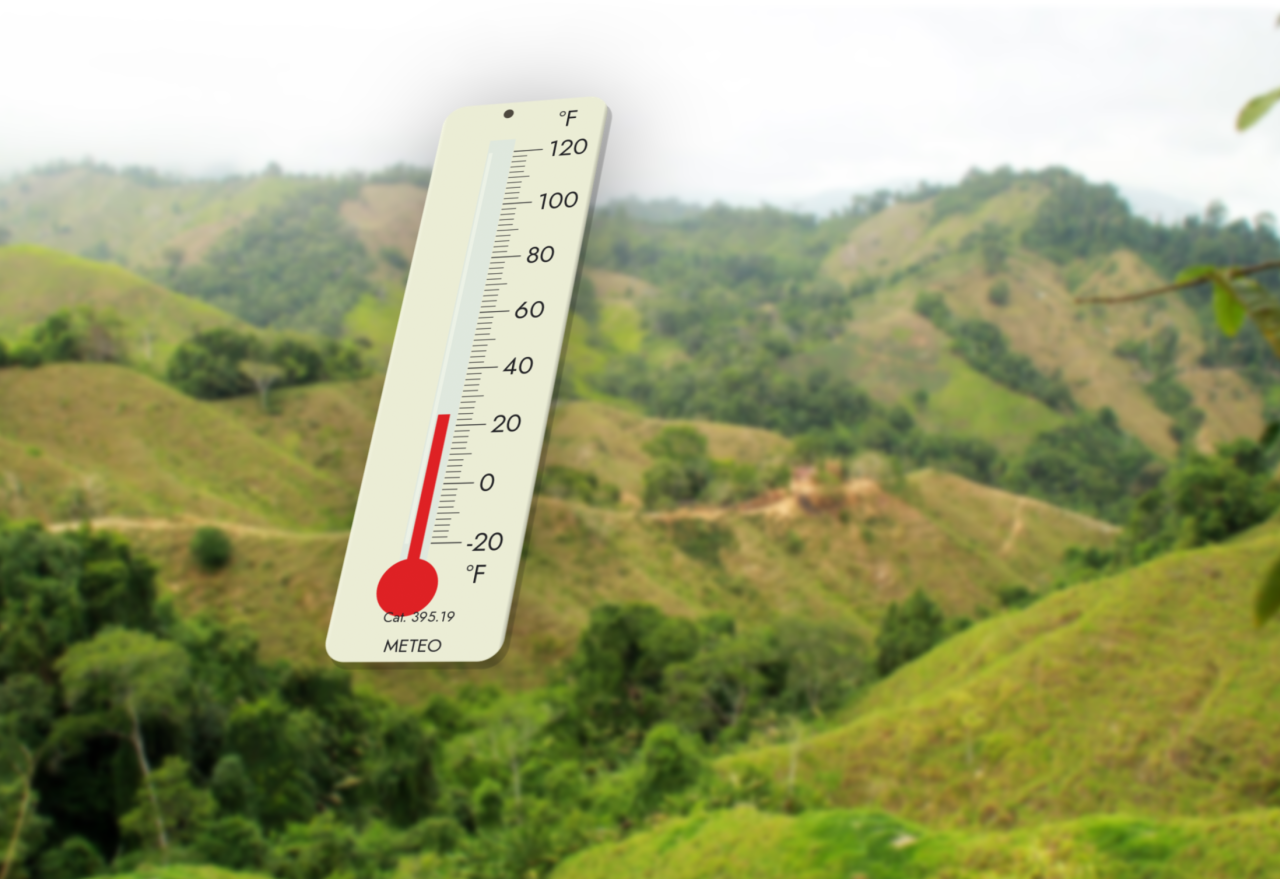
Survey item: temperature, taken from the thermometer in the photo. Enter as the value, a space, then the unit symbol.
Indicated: 24 °F
